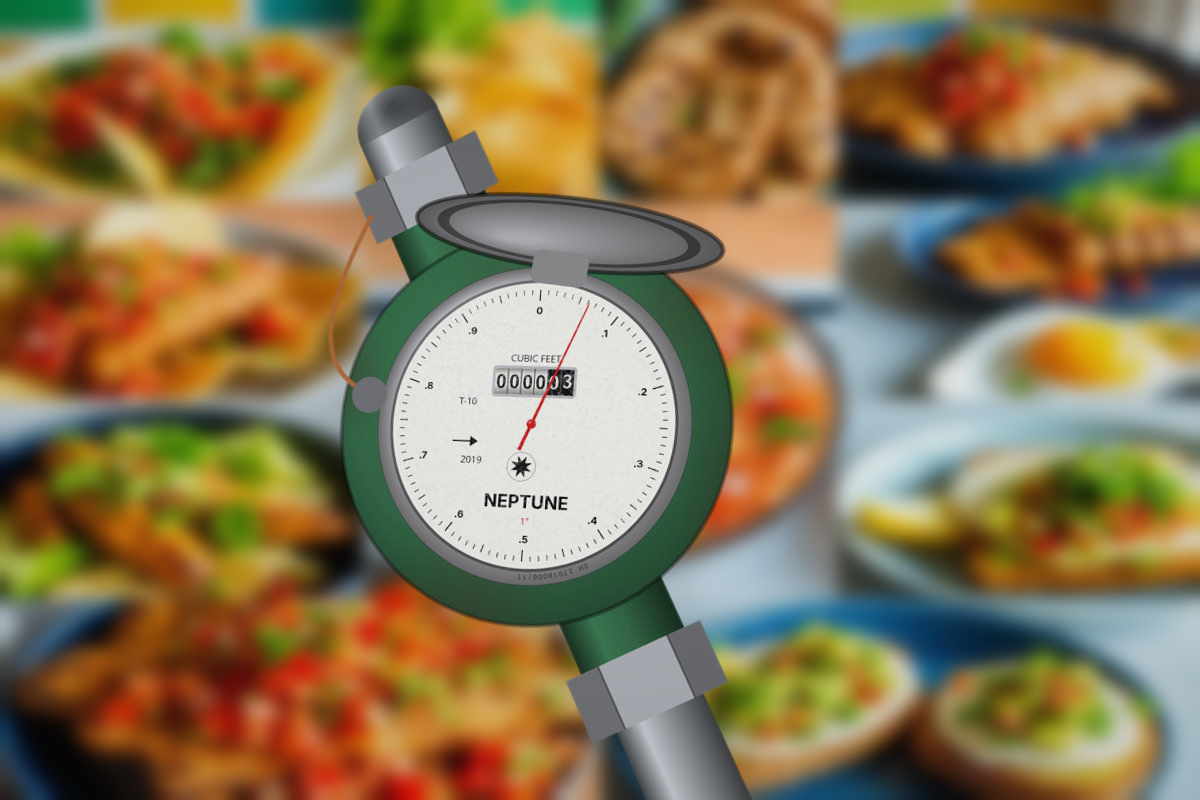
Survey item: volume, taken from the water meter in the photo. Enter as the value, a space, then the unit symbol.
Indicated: 3.06 ft³
